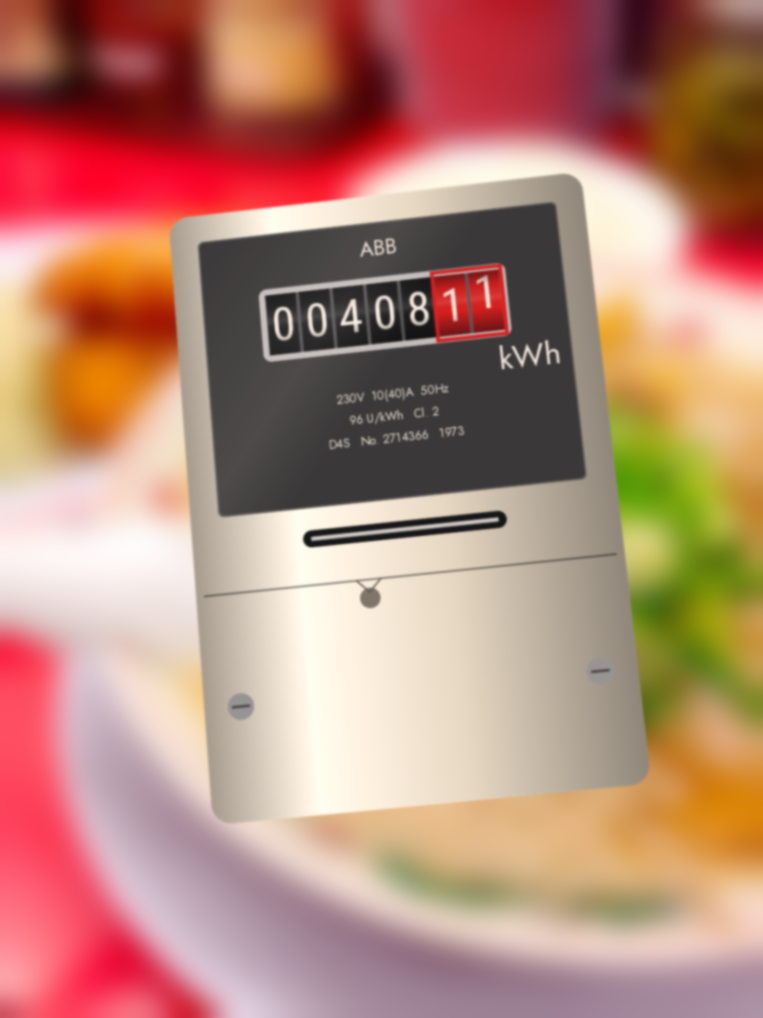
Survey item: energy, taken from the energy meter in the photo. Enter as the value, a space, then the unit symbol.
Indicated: 408.11 kWh
